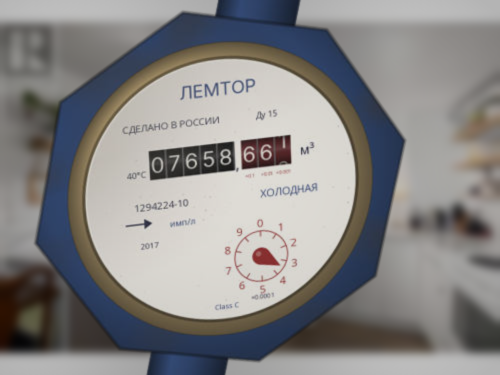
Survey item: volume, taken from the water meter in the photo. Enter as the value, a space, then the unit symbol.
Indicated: 7658.6613 m³
